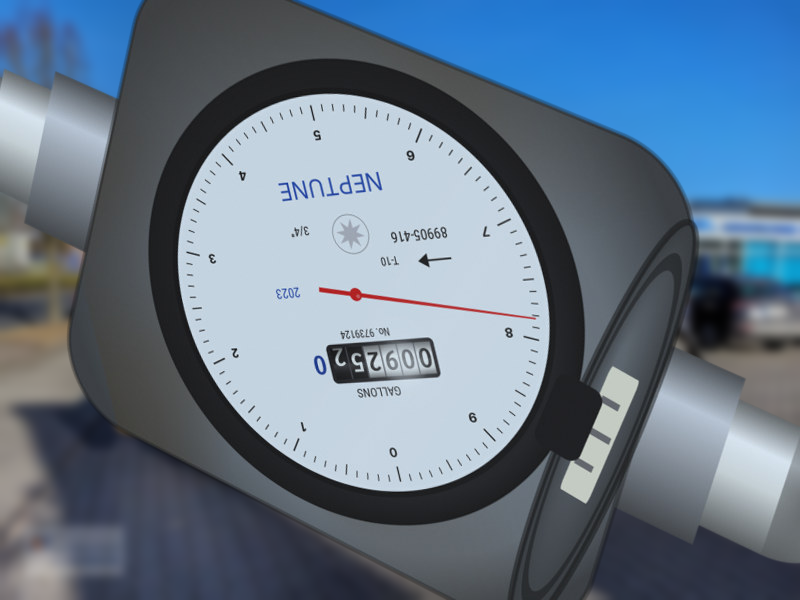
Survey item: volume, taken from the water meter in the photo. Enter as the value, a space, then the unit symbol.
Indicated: 92517.8 gal
